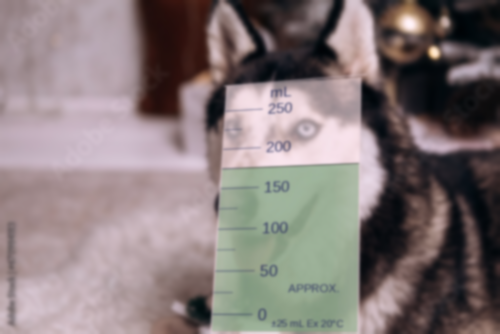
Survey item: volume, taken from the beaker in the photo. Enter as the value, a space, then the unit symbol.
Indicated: 175 mL
